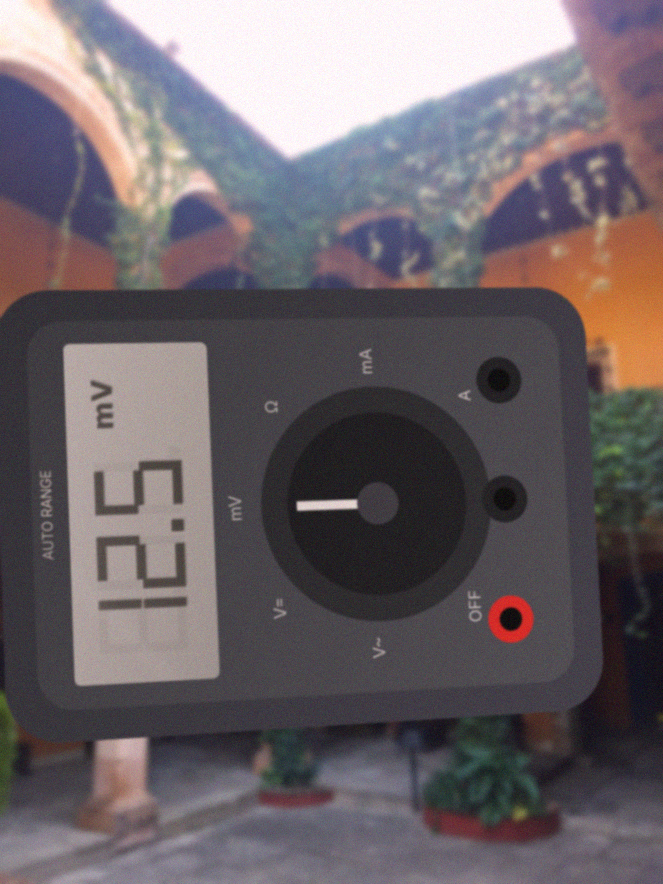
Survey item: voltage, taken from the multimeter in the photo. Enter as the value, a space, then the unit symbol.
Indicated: 12.5 mV
